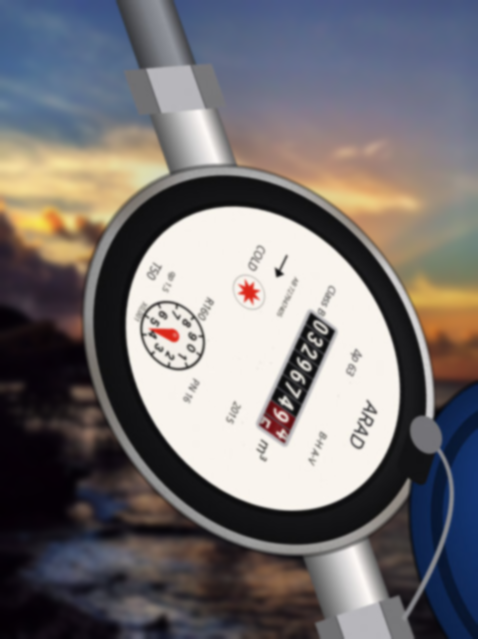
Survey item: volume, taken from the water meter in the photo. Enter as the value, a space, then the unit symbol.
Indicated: 329674.944 m³
